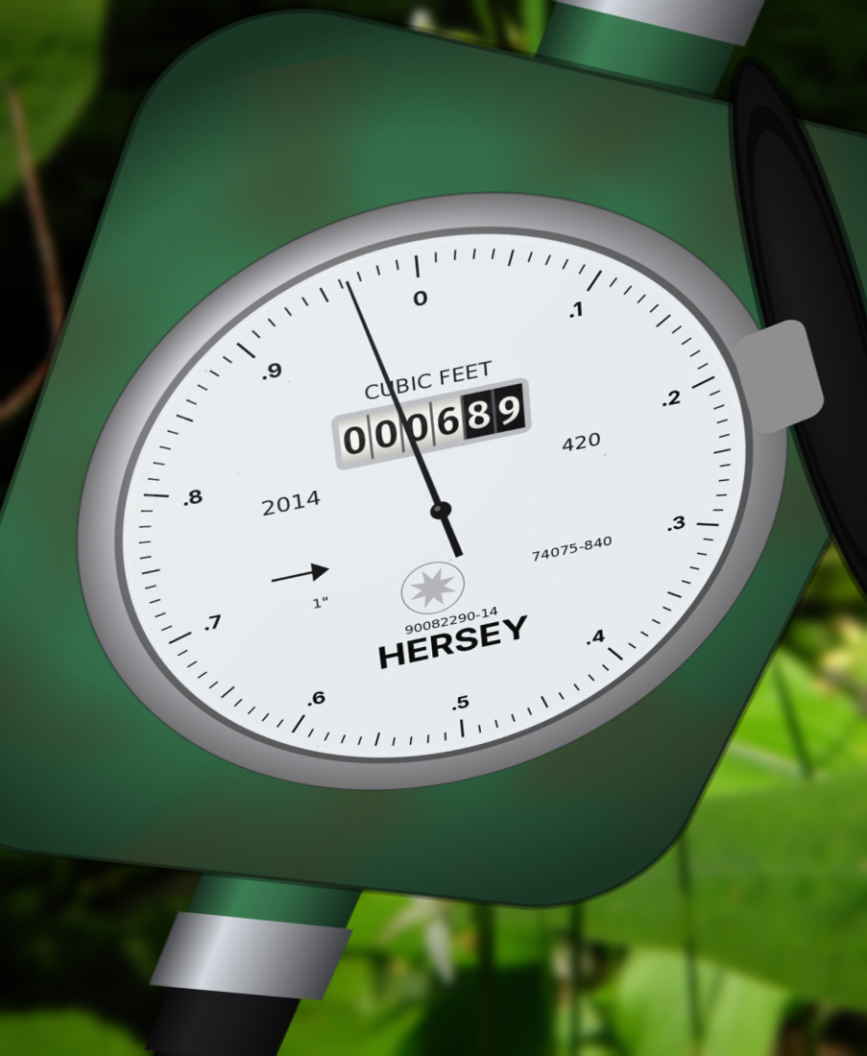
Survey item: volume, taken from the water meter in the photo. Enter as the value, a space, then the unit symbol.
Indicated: 688.96 ft³
